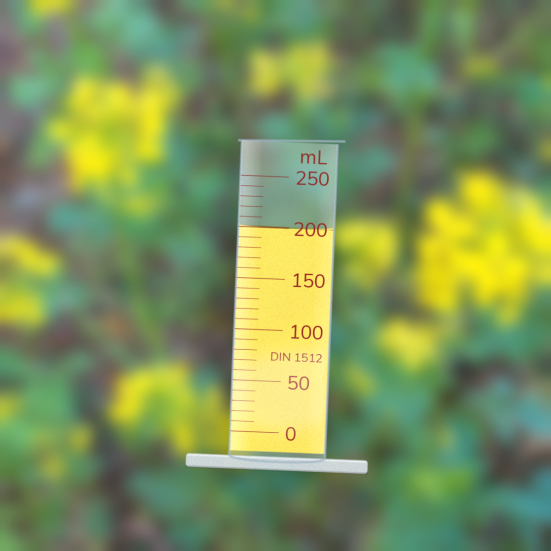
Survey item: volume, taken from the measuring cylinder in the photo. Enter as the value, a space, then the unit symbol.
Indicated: 200 mL
